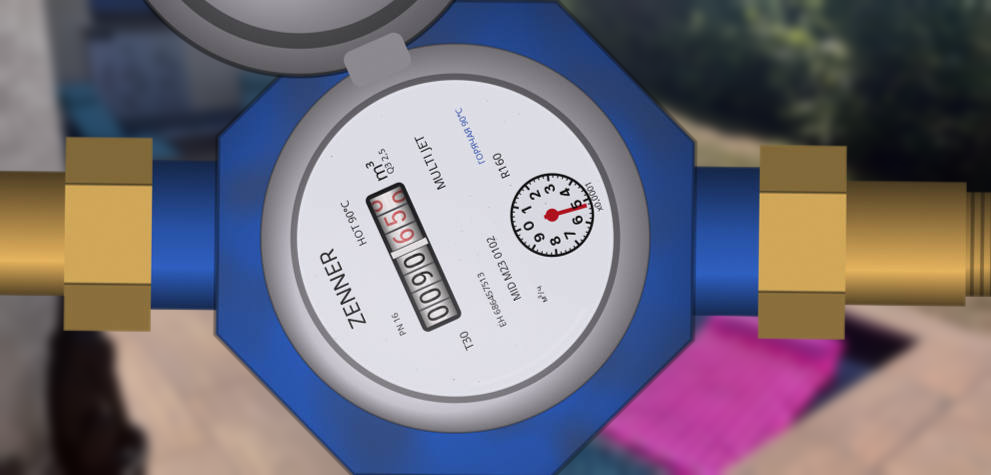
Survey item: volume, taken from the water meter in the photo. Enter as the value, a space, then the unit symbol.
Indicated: 90.6585 m³
